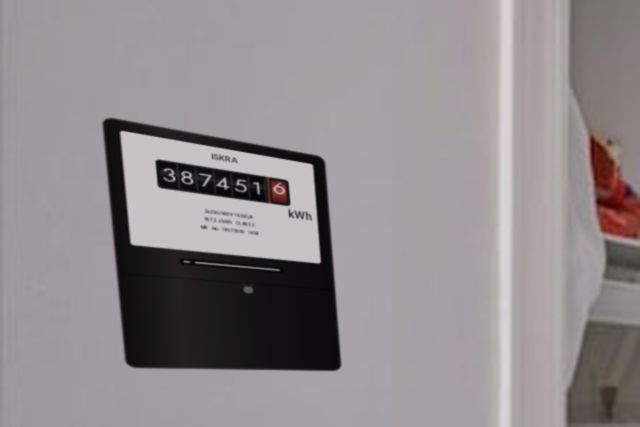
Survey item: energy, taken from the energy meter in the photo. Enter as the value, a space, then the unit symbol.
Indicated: 387451.6 kWh
